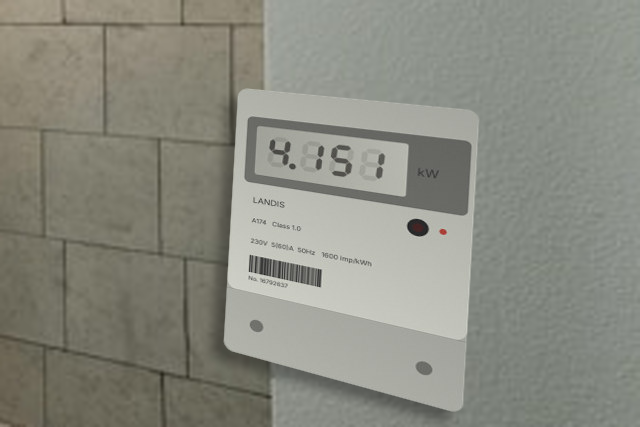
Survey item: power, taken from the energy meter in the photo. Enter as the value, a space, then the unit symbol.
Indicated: 4.151 kW
